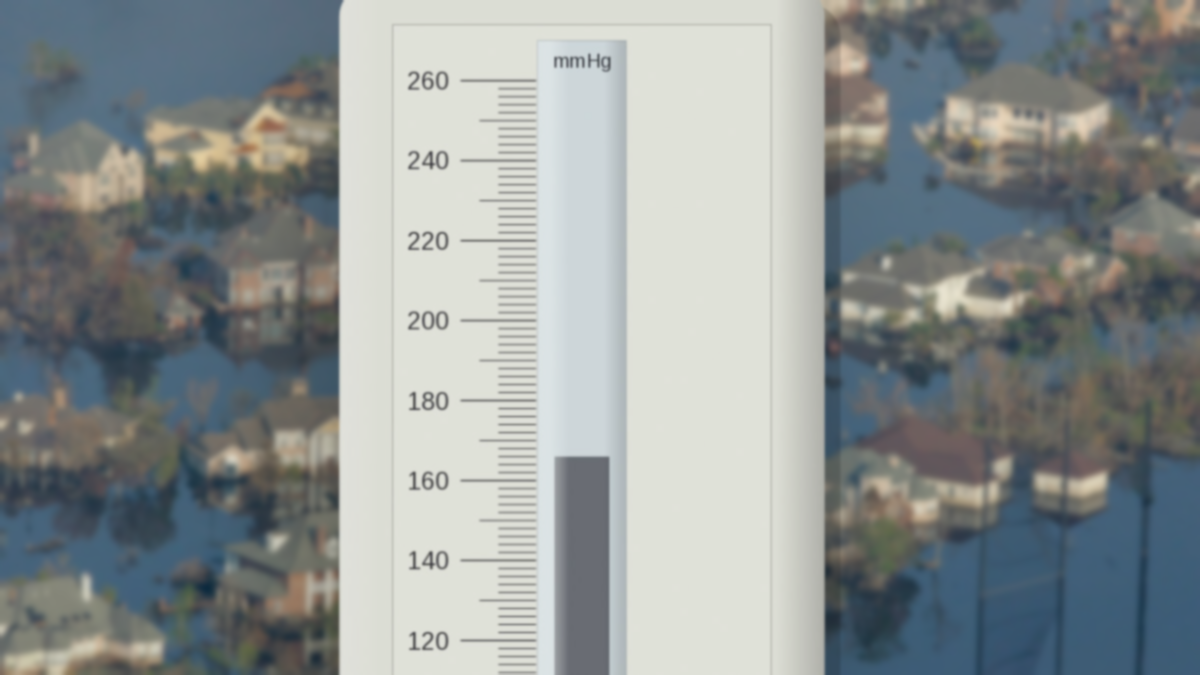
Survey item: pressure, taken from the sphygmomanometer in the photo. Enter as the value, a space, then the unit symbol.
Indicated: 166 mmHg
